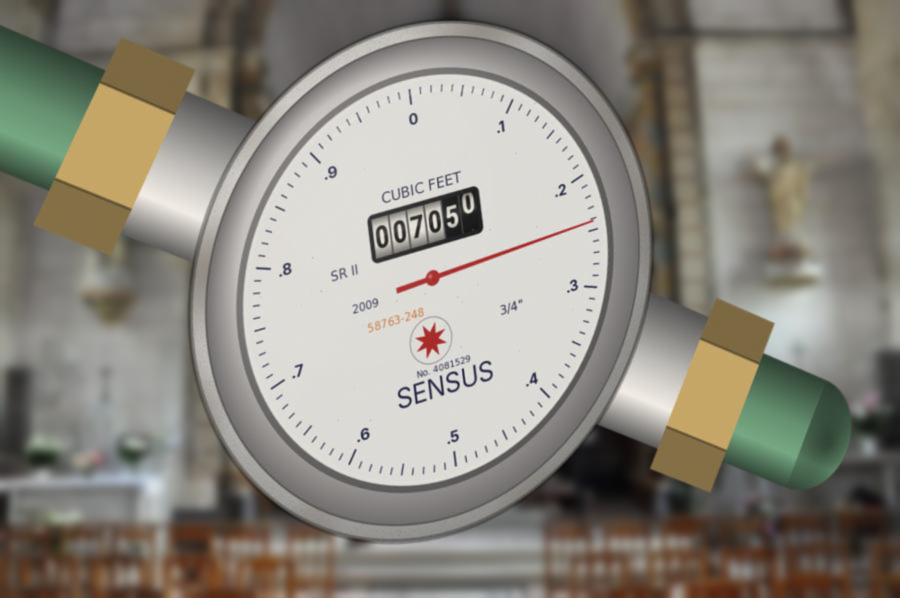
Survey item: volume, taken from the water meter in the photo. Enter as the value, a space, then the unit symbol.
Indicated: 7050.24 ft³
